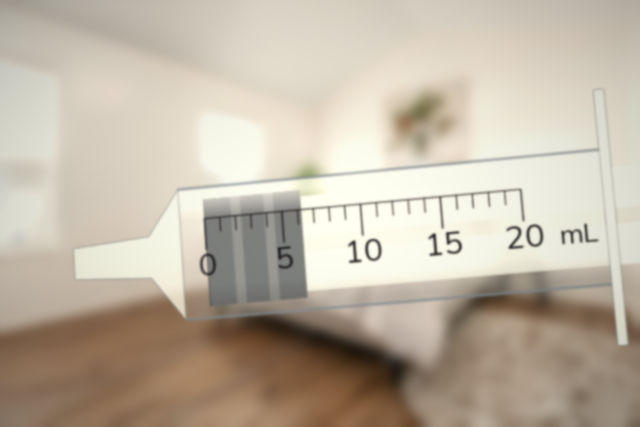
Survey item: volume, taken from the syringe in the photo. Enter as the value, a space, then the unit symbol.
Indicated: 0 mL
